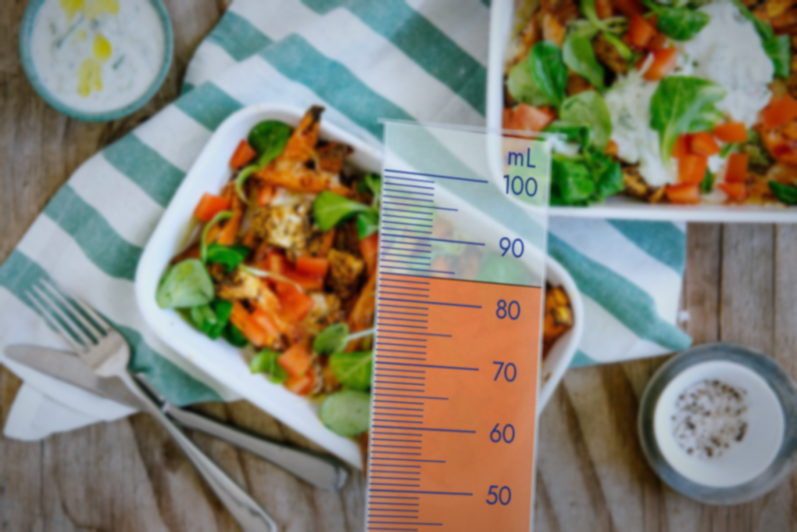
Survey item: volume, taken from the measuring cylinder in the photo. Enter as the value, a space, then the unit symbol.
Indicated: 84 mL
